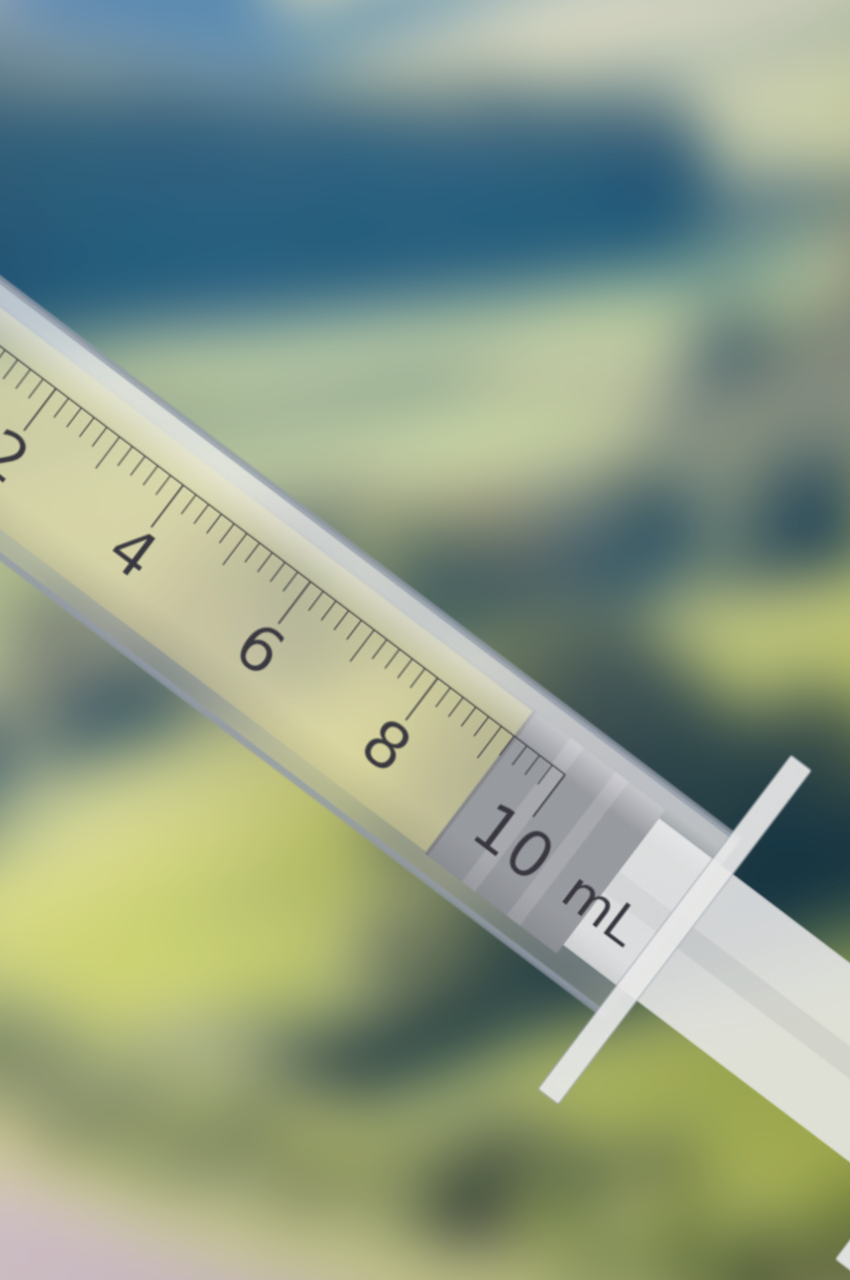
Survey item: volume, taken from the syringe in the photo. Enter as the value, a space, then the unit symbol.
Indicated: 9.2 mL
